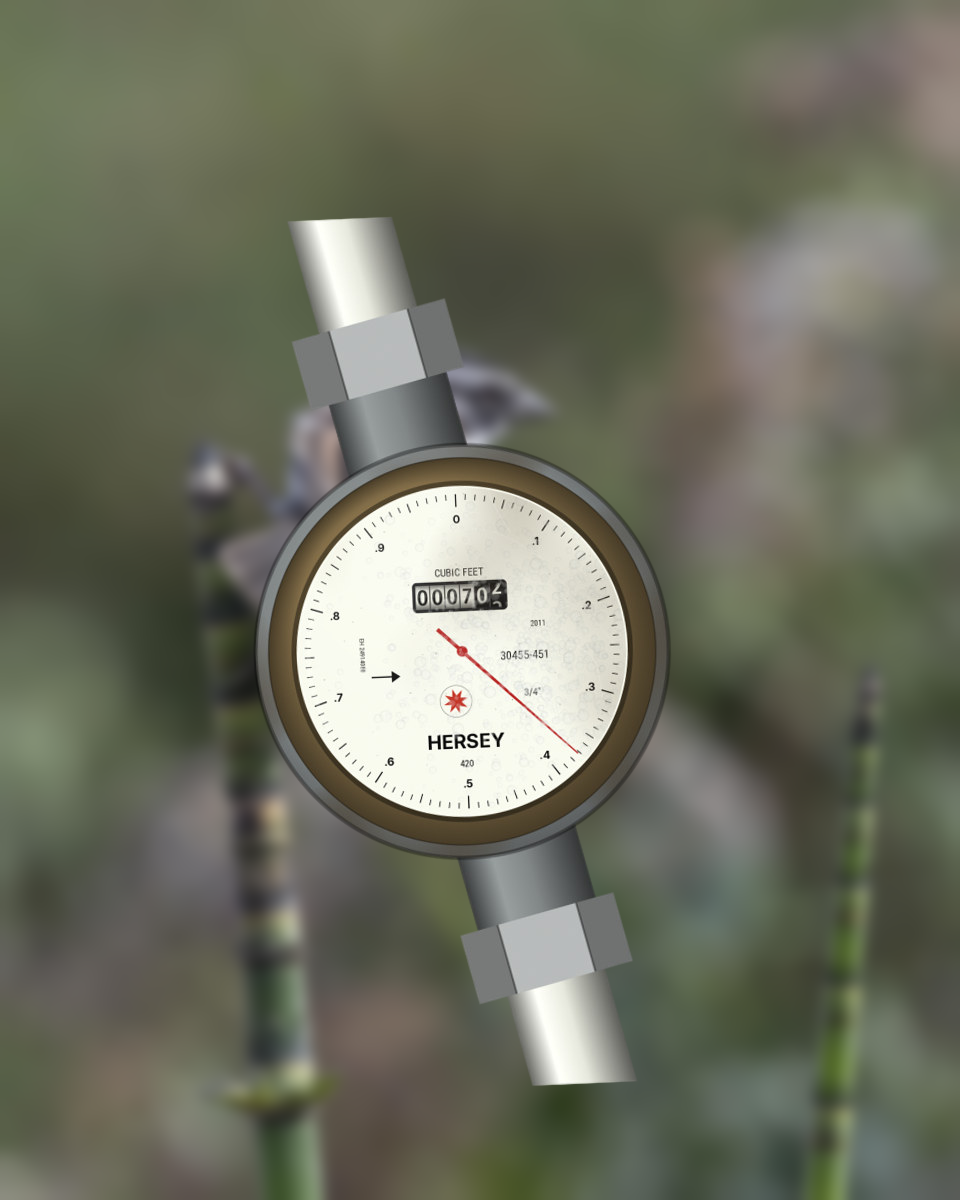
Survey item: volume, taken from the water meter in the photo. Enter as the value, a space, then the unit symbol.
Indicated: 702.37 ft³
